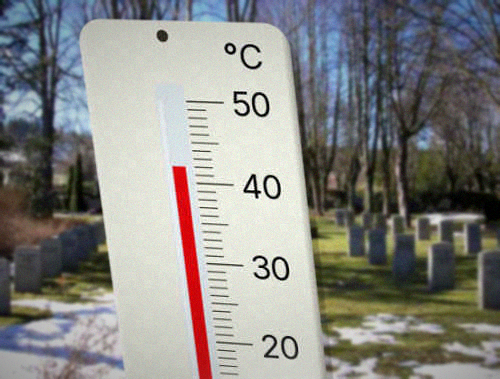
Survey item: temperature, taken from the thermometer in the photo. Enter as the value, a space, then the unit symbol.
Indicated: 42 °C
